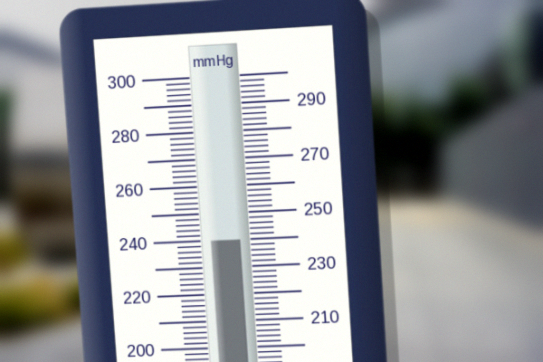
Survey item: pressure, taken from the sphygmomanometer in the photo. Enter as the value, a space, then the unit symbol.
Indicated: 240 mmHg
